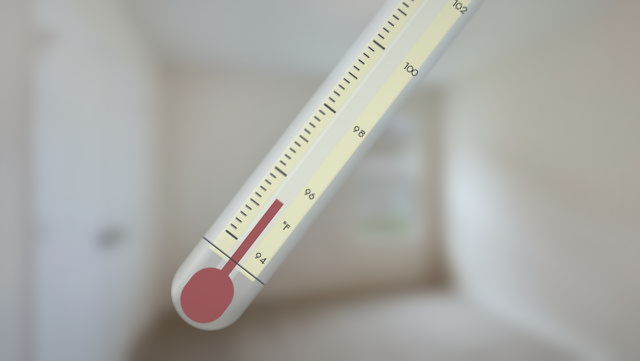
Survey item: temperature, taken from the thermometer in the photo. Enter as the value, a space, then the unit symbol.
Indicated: 95.4 °F
